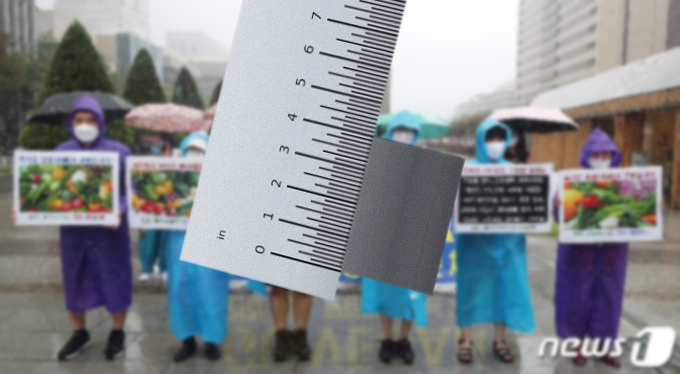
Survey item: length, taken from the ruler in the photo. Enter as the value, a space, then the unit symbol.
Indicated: 4 in
